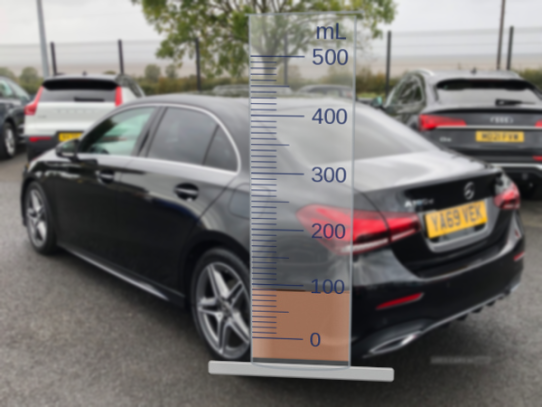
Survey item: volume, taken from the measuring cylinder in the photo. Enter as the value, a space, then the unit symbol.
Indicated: 90 mL
